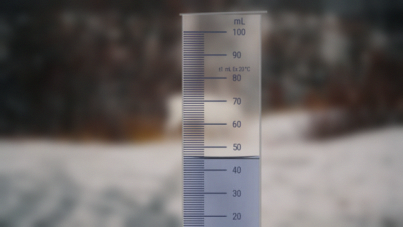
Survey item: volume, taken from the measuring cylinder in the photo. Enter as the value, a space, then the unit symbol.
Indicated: 45 mL
